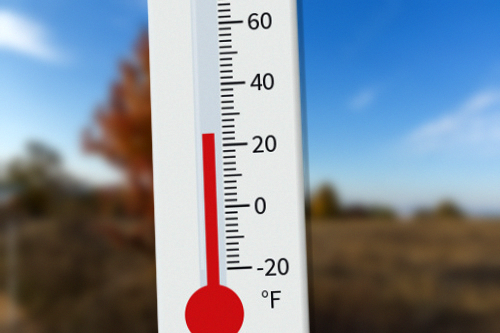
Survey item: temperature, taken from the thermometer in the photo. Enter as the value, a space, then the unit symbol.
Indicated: 24 °F
